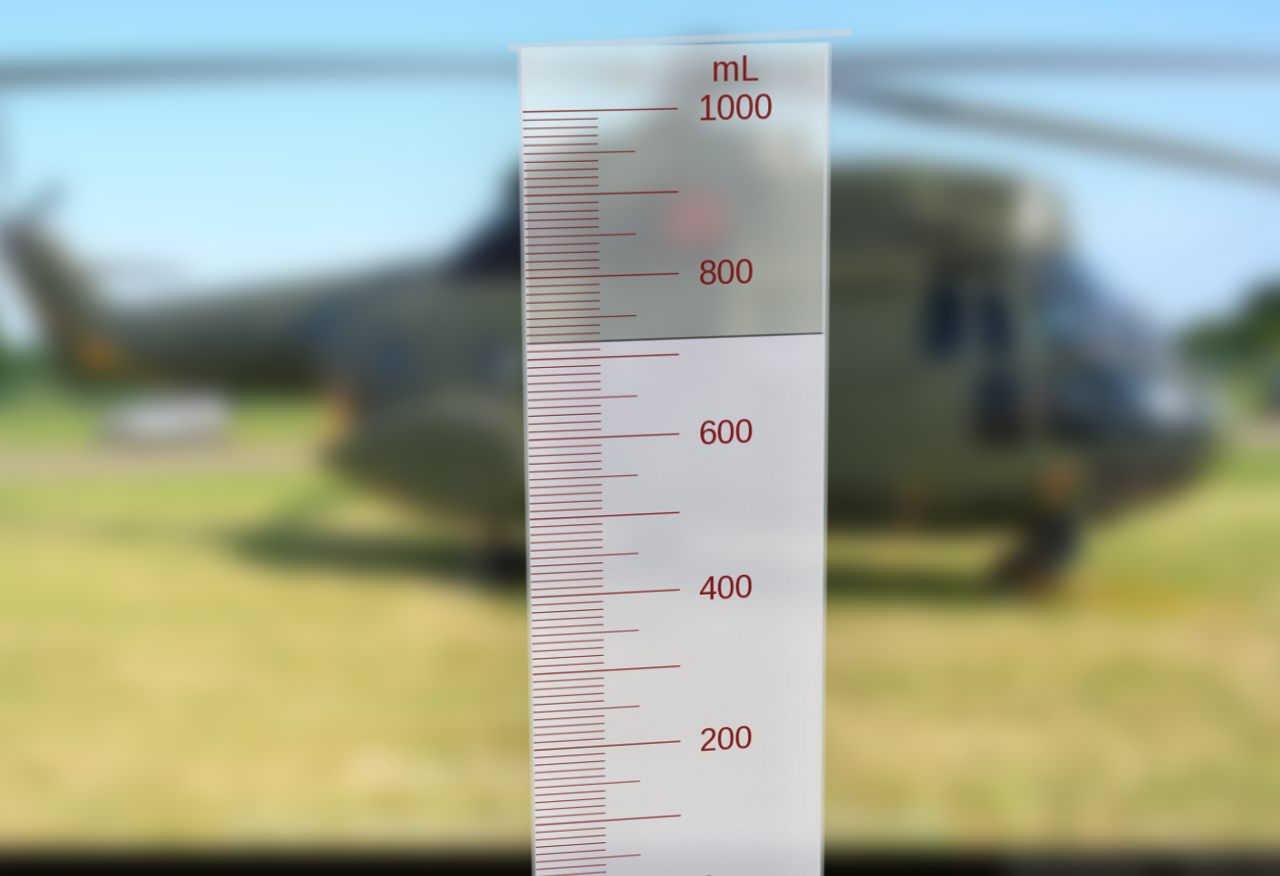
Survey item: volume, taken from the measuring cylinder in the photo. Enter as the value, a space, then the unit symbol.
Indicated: 720 mL
